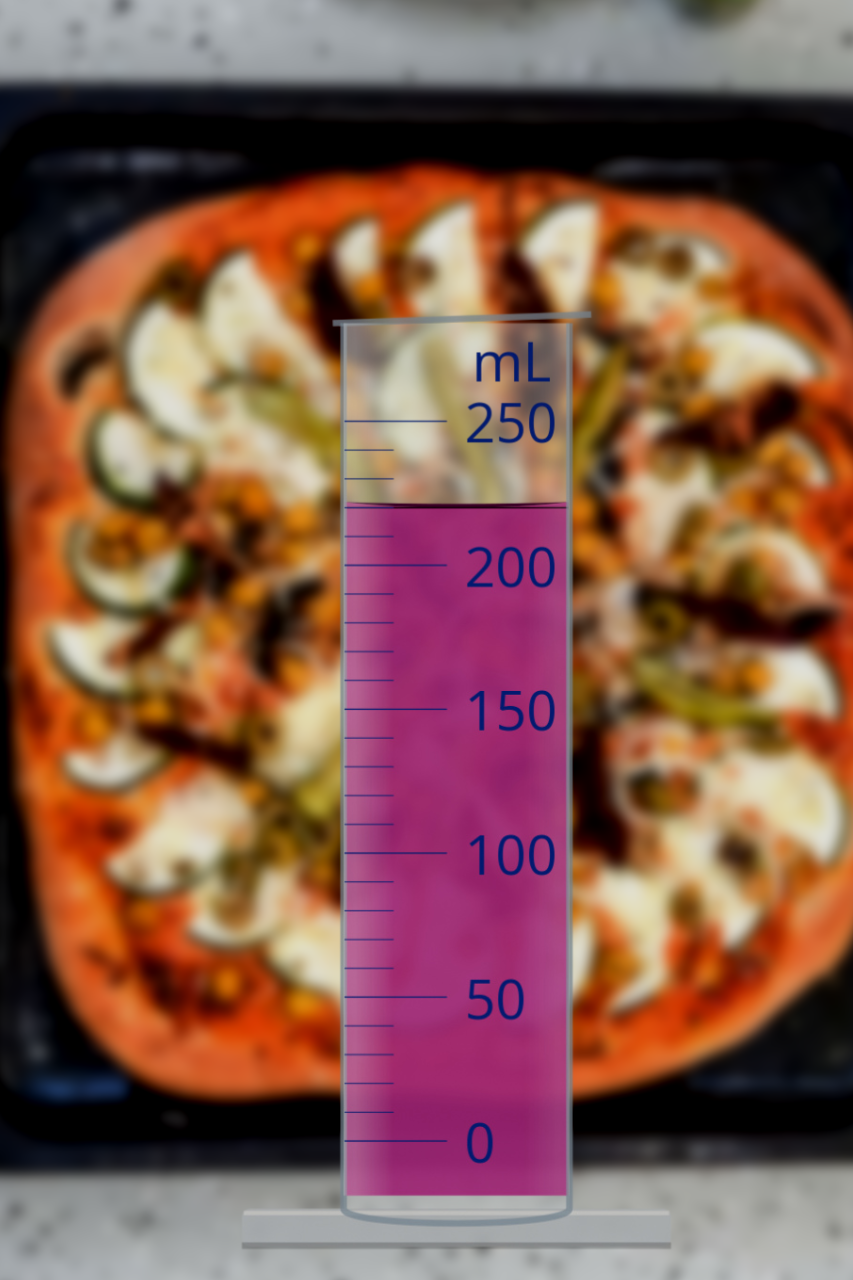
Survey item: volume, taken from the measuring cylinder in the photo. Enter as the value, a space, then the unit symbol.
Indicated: 220 mL
